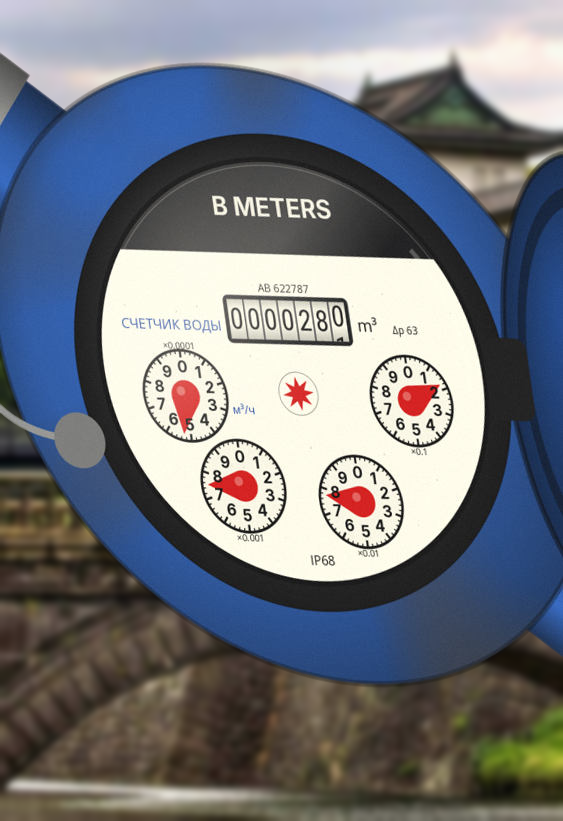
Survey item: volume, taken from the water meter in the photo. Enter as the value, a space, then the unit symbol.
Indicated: 280.1775 m³
